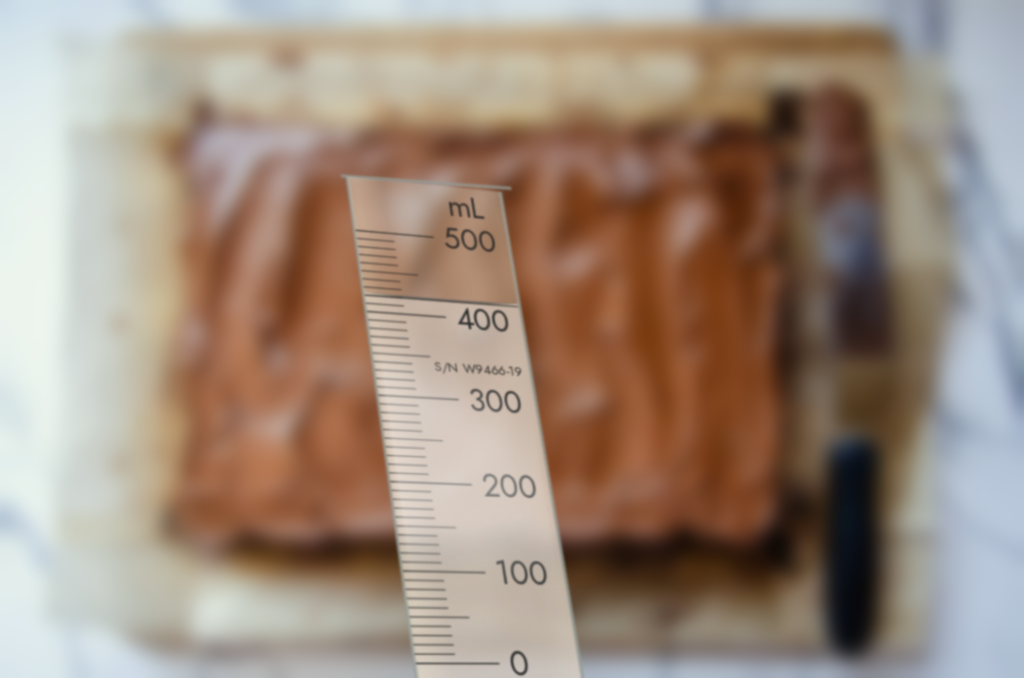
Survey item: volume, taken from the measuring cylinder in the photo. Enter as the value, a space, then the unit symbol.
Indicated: 420 mL
